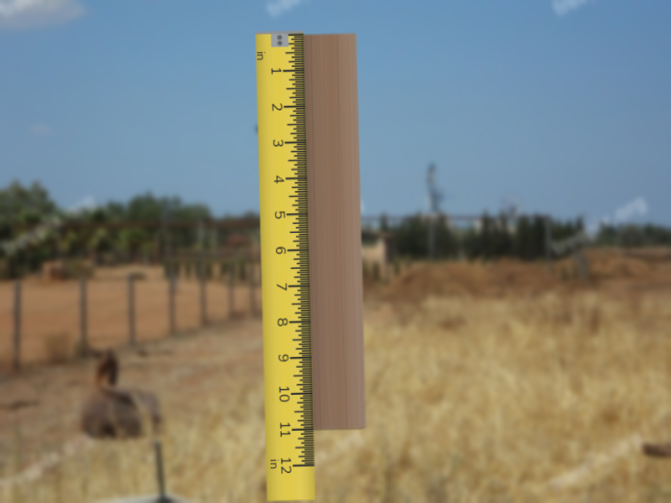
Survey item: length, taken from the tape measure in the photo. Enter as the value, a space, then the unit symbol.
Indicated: 11 in
